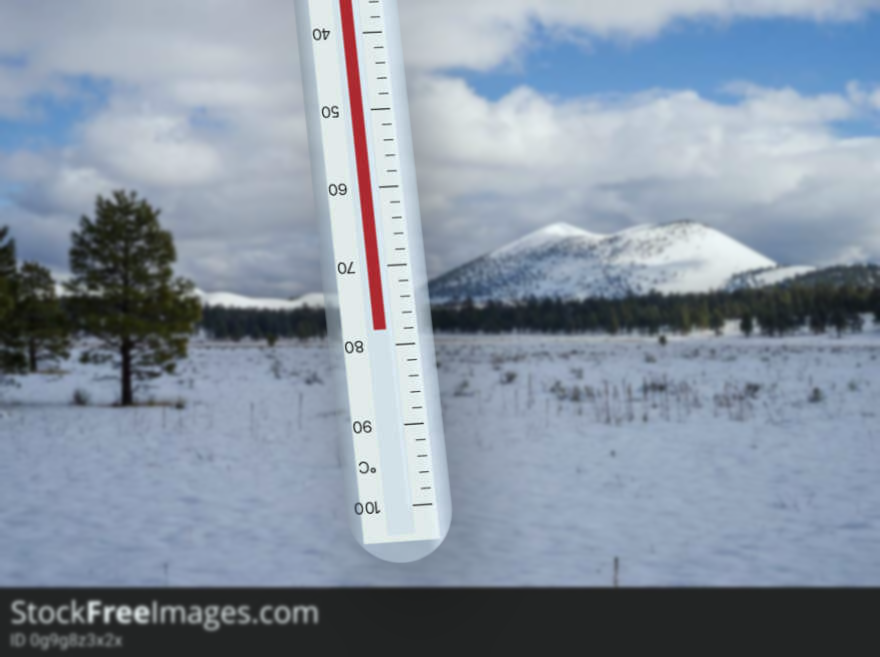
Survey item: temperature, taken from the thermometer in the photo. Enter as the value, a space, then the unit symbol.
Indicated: 78 °C
